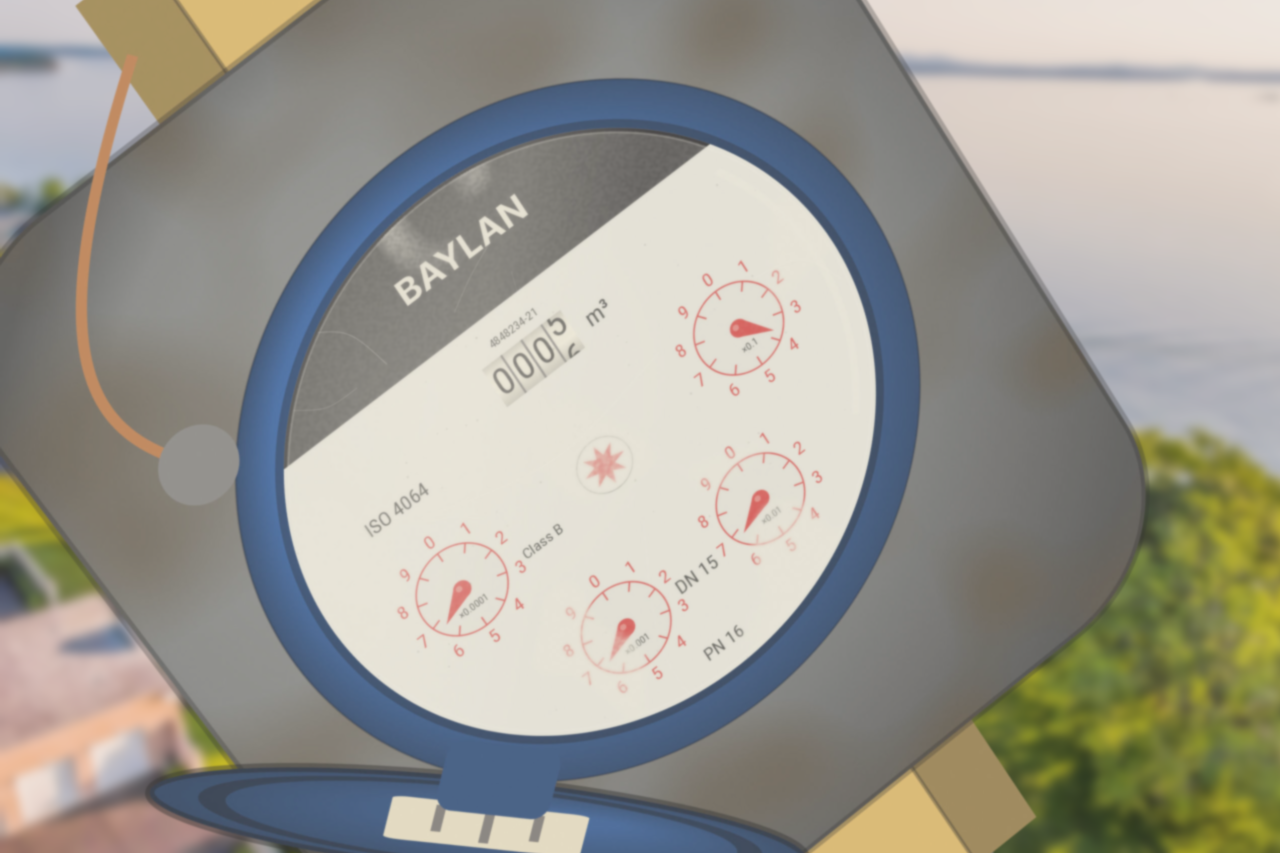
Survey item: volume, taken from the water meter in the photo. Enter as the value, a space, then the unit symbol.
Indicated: 5.3666 m³
